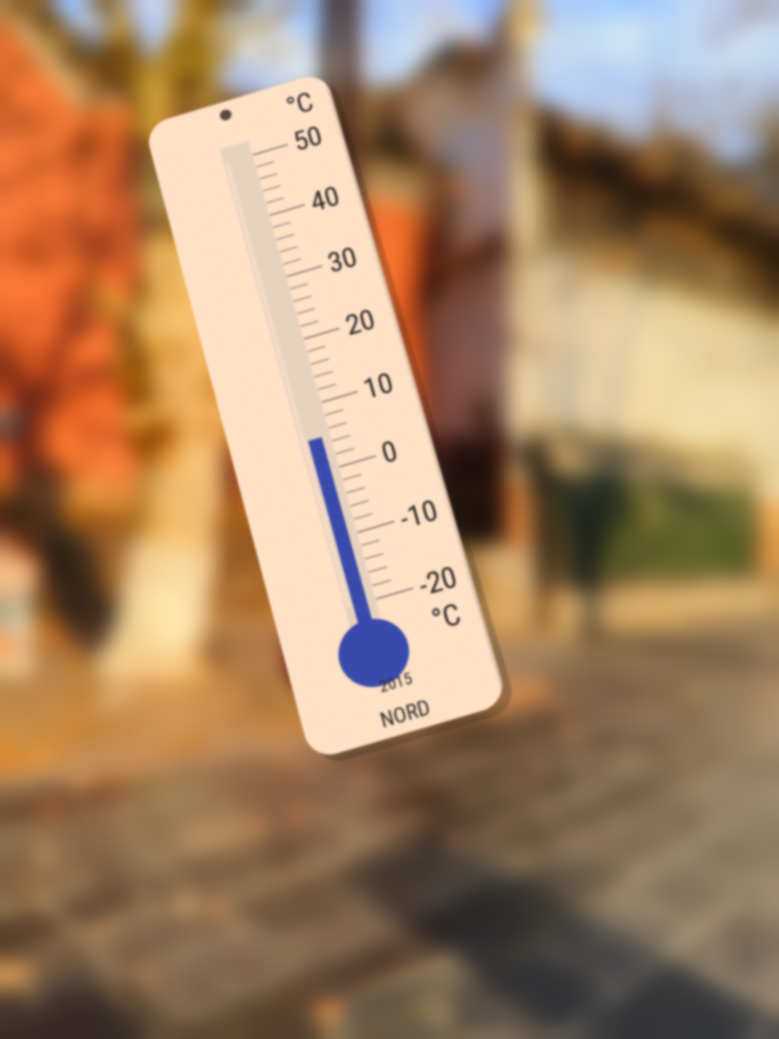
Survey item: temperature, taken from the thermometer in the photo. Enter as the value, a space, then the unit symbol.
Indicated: 5 °C
